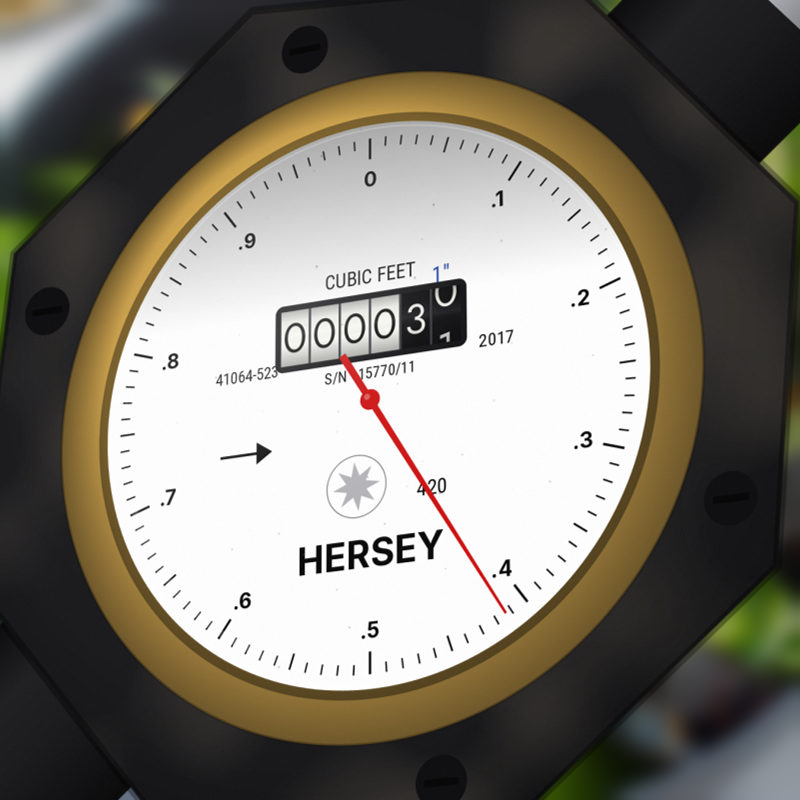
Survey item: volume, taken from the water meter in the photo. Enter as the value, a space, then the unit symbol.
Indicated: 30.41 ft³
